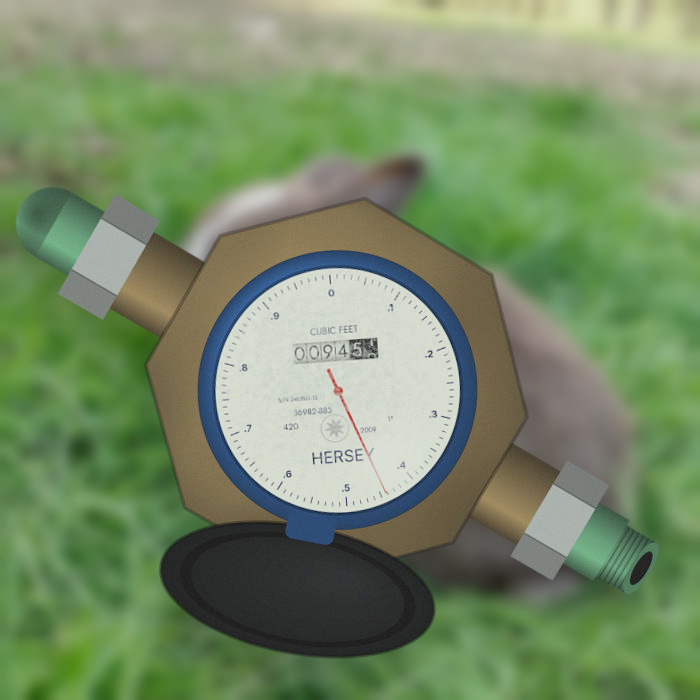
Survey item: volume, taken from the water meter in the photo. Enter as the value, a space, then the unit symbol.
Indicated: 9451.44 ft³
